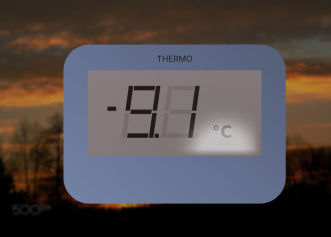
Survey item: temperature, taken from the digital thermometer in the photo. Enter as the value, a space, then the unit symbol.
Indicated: -9.1 °C
